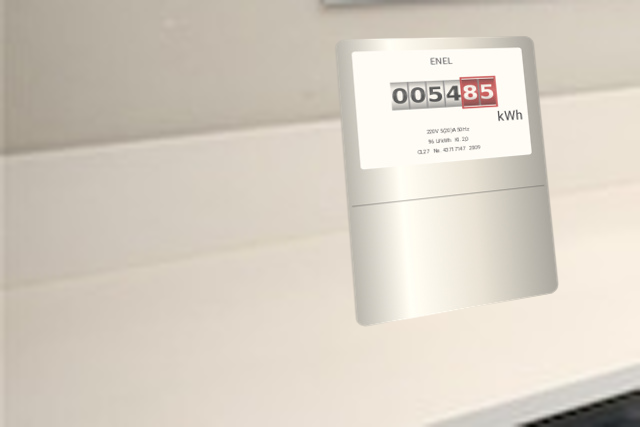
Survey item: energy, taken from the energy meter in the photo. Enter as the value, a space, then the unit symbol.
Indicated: 54.85 kWh
